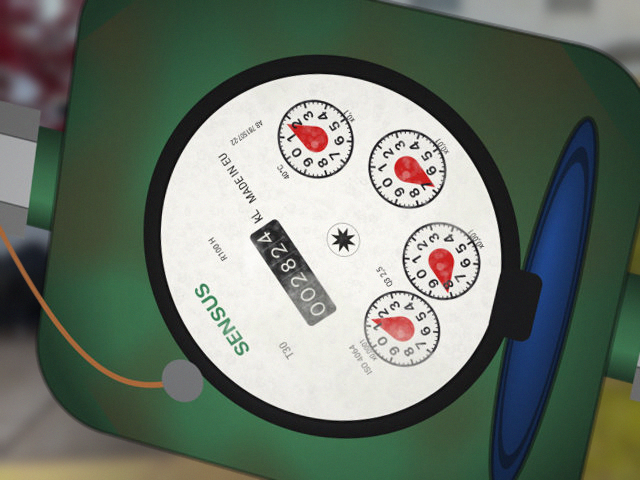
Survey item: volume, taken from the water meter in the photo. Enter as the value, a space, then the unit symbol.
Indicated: 2824.1681 kL
